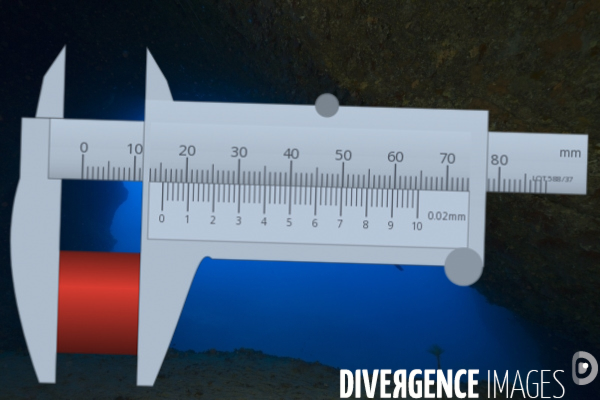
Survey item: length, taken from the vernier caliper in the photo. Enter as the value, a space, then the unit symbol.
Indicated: 15.5 mm
